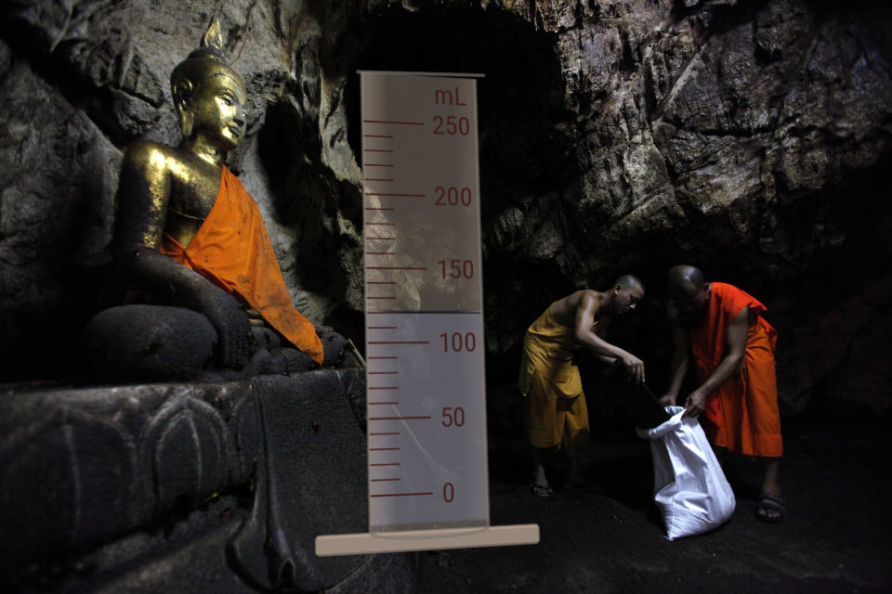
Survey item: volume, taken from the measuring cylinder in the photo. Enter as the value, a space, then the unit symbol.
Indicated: 120 mL
